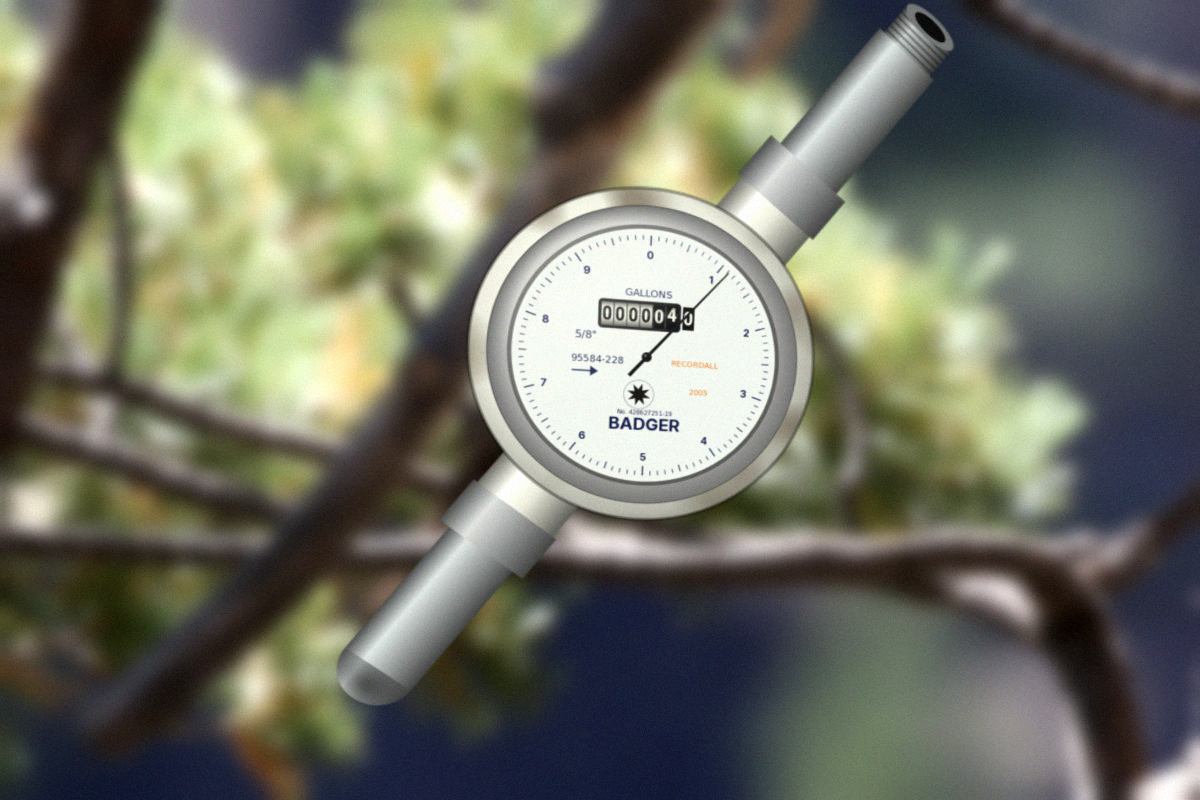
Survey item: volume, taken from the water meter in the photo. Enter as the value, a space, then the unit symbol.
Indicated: 41.1 gal
